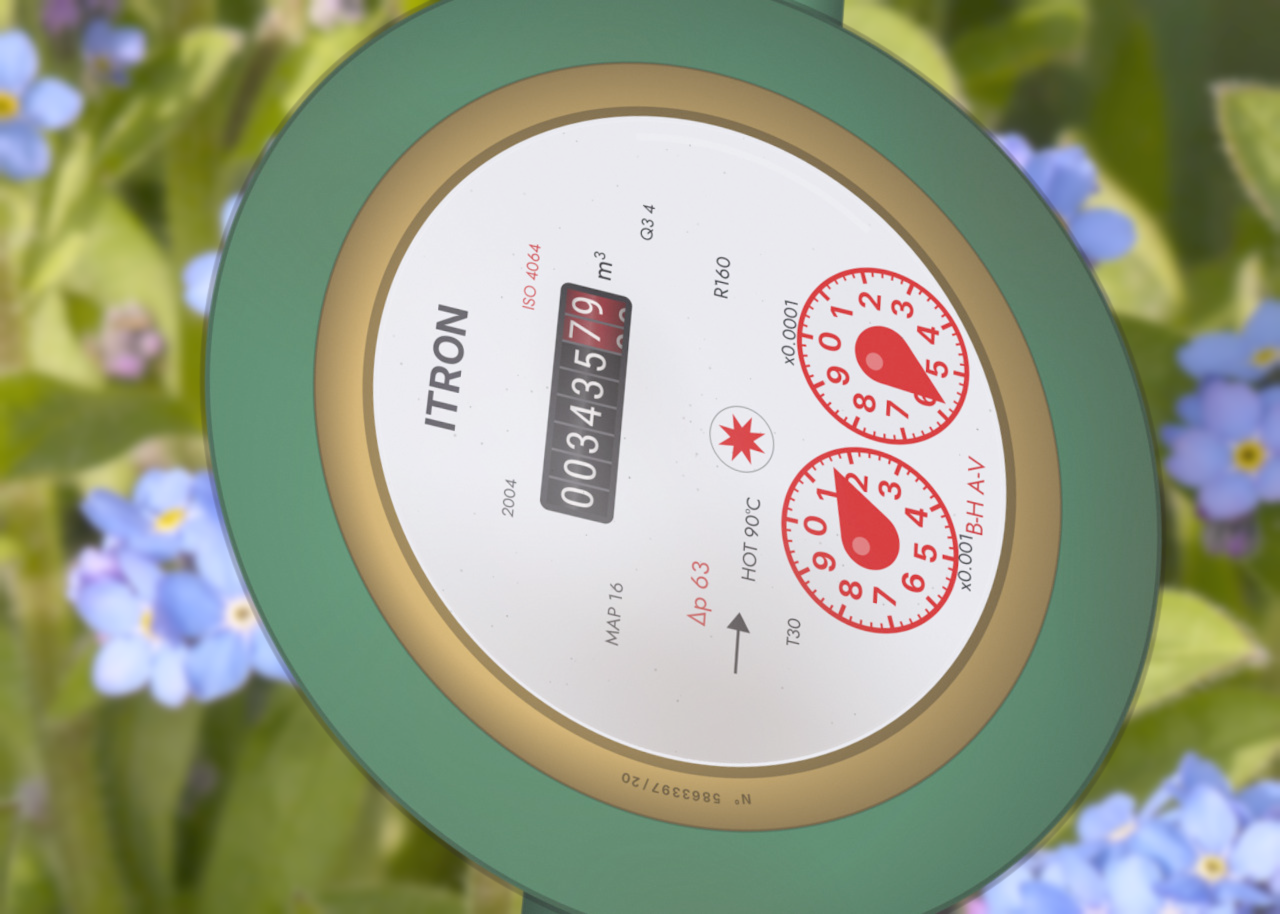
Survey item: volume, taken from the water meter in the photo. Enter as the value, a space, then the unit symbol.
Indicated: 3435.7915 m³
